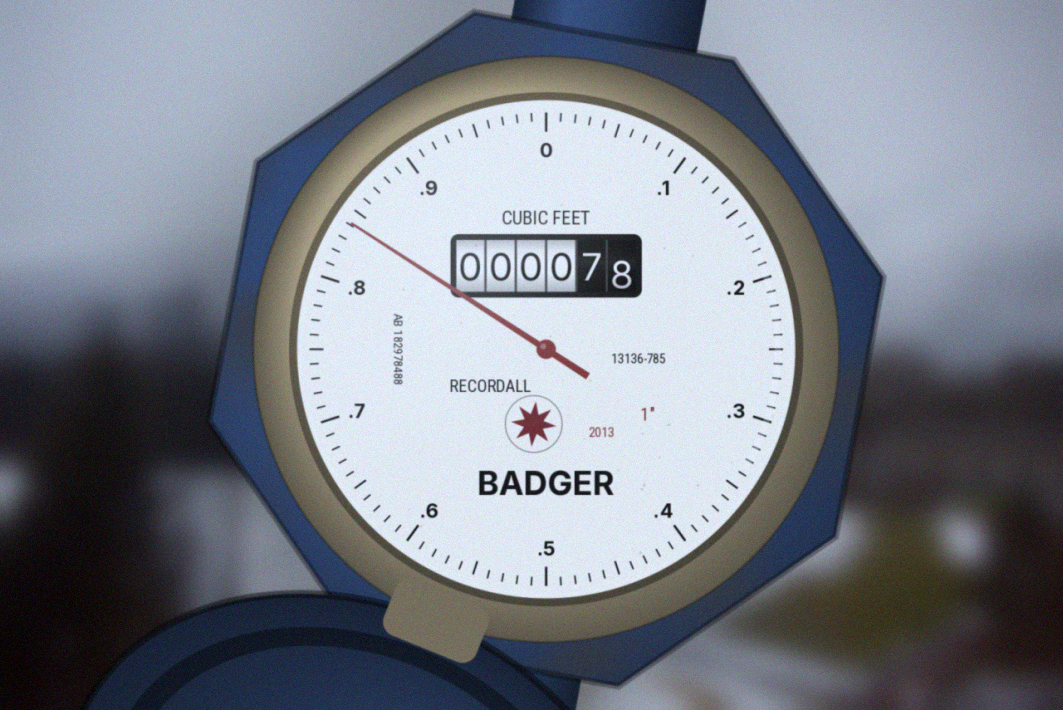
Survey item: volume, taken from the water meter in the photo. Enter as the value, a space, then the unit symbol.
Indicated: 77.84 ft³
